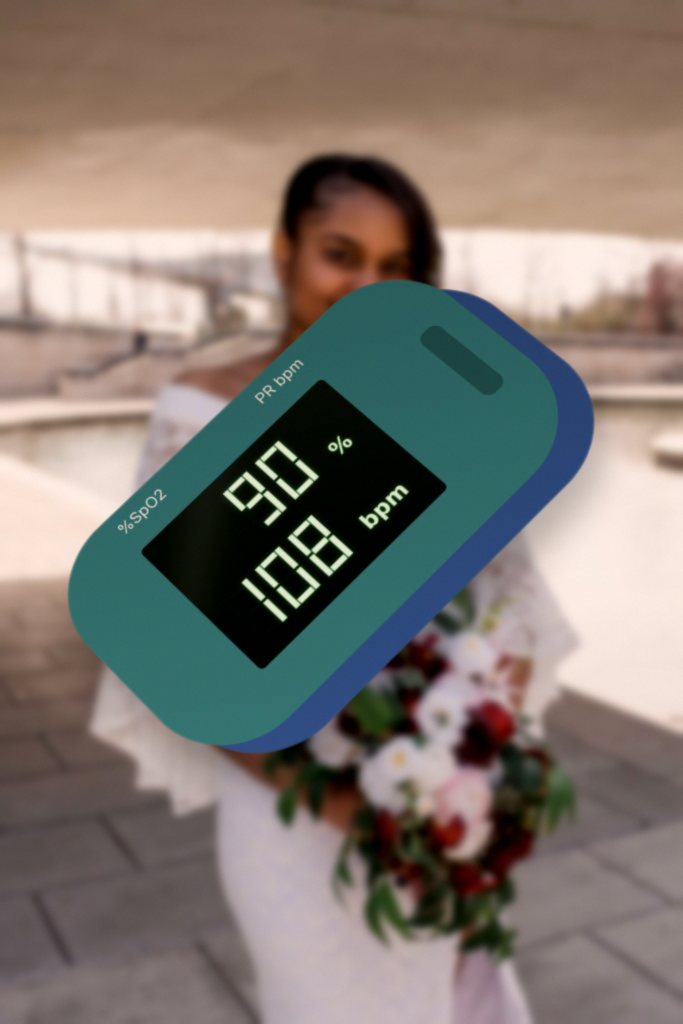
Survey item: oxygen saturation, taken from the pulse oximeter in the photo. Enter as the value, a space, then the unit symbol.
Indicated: 90 %
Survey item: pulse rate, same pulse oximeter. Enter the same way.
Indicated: 108 bpm
